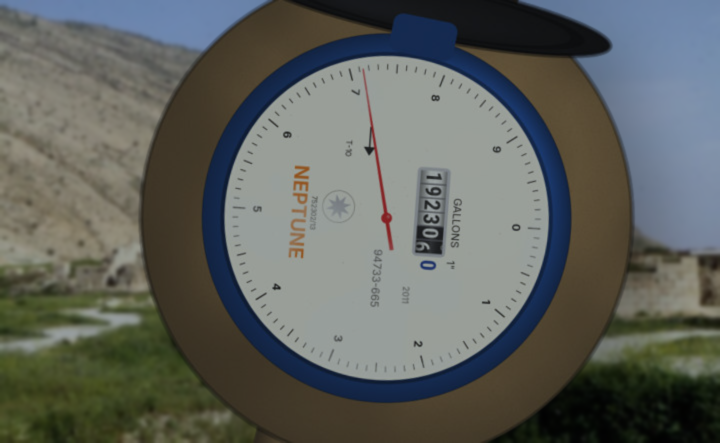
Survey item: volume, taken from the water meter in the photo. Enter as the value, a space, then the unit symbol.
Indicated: 1923057.1 gal
